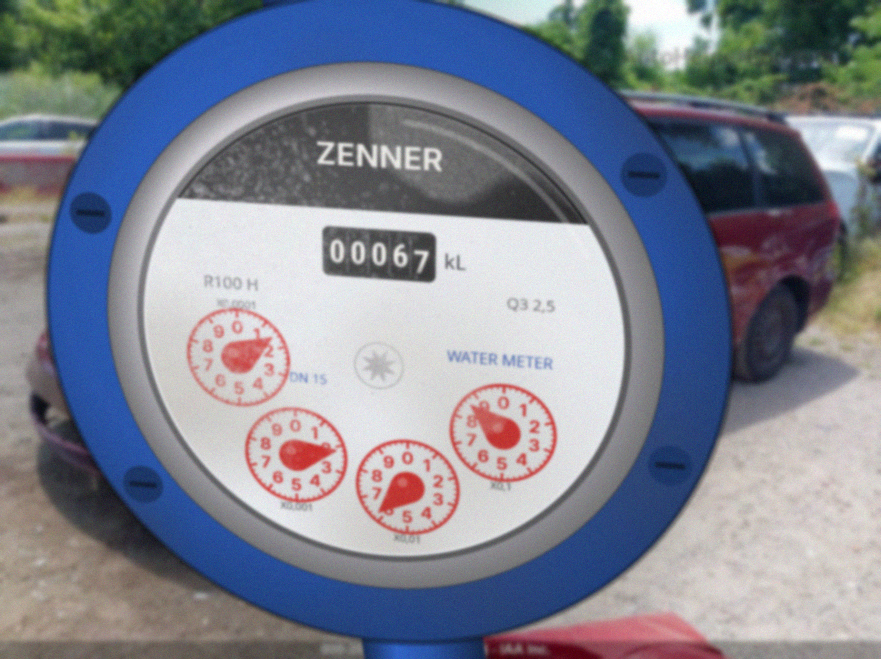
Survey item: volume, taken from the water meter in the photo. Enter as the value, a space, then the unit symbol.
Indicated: 66.8621 kL
